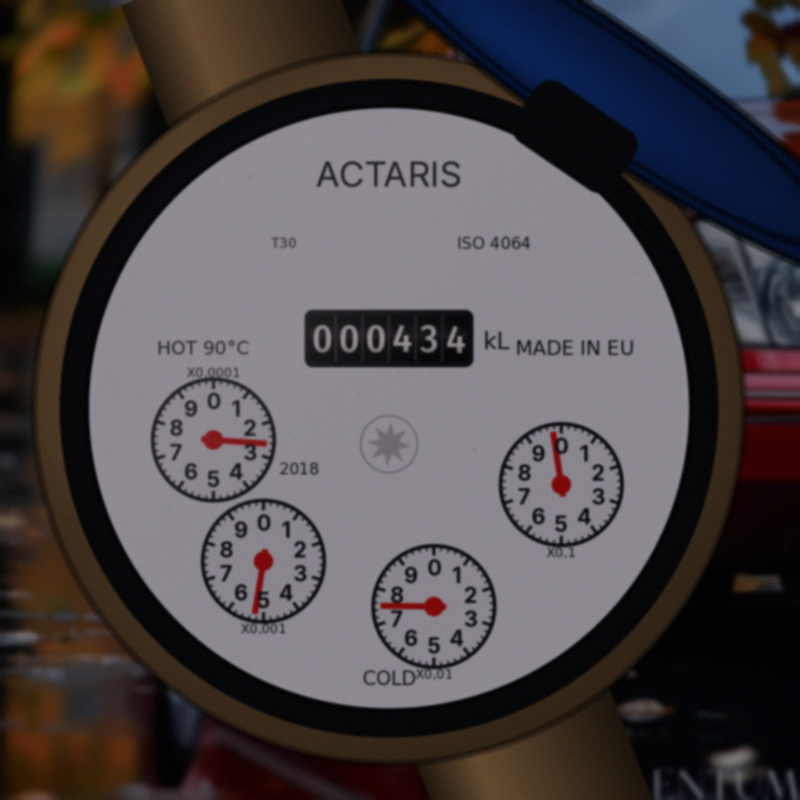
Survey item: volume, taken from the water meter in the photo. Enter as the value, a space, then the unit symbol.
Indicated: 433.9752 kL
